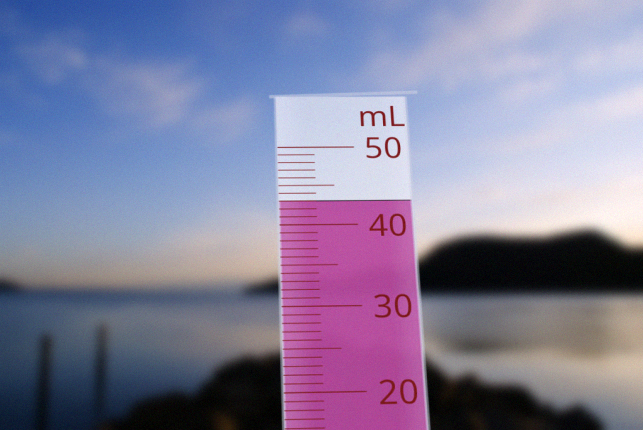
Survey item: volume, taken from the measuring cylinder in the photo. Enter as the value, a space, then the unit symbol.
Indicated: 43 mL
